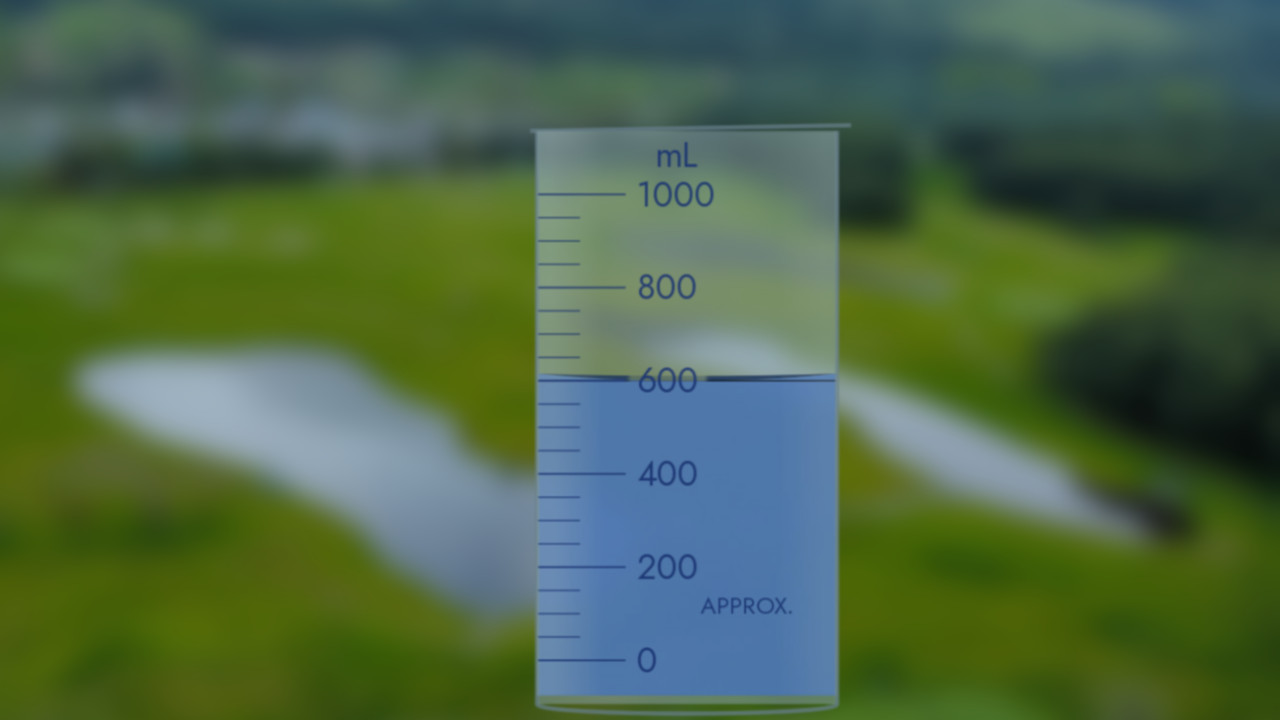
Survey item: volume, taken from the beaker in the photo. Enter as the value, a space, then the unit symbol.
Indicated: 600 mL
